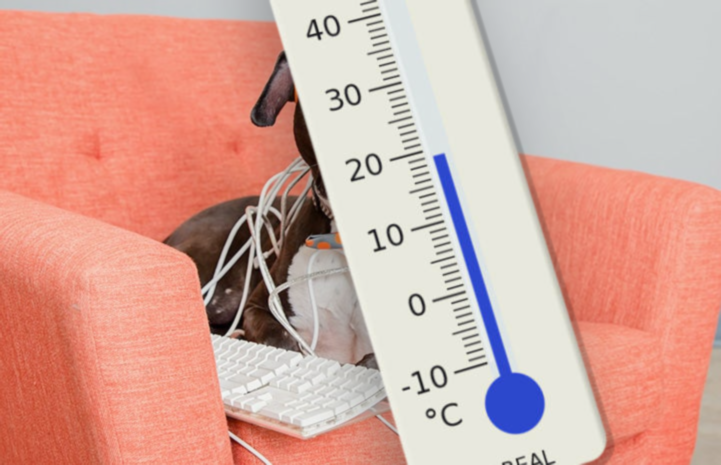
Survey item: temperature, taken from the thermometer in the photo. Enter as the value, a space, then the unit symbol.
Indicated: 19 °C
